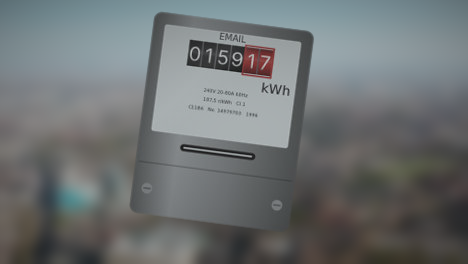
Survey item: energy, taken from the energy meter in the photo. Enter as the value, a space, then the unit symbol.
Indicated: 159.17 kWh
